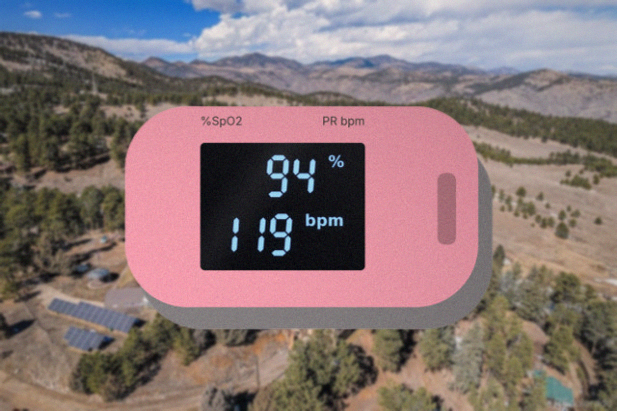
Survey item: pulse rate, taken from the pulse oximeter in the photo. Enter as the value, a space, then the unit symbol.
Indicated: 119 bpm
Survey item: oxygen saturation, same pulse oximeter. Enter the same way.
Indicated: 94 %
